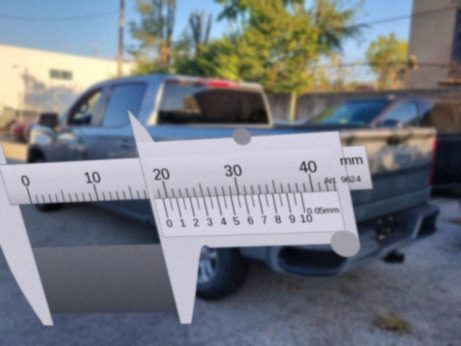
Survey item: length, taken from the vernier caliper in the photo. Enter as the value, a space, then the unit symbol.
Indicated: 19.4 mm
